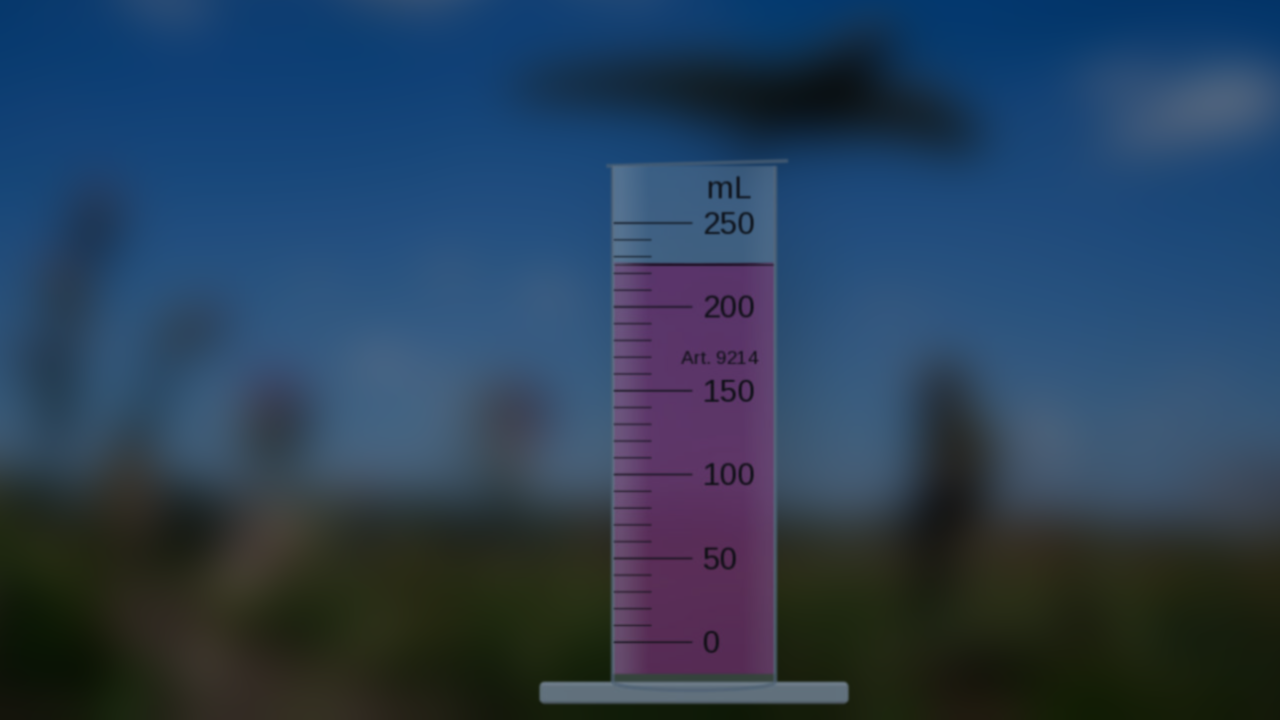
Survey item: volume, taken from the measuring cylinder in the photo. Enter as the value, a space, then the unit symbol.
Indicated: 225 mL
